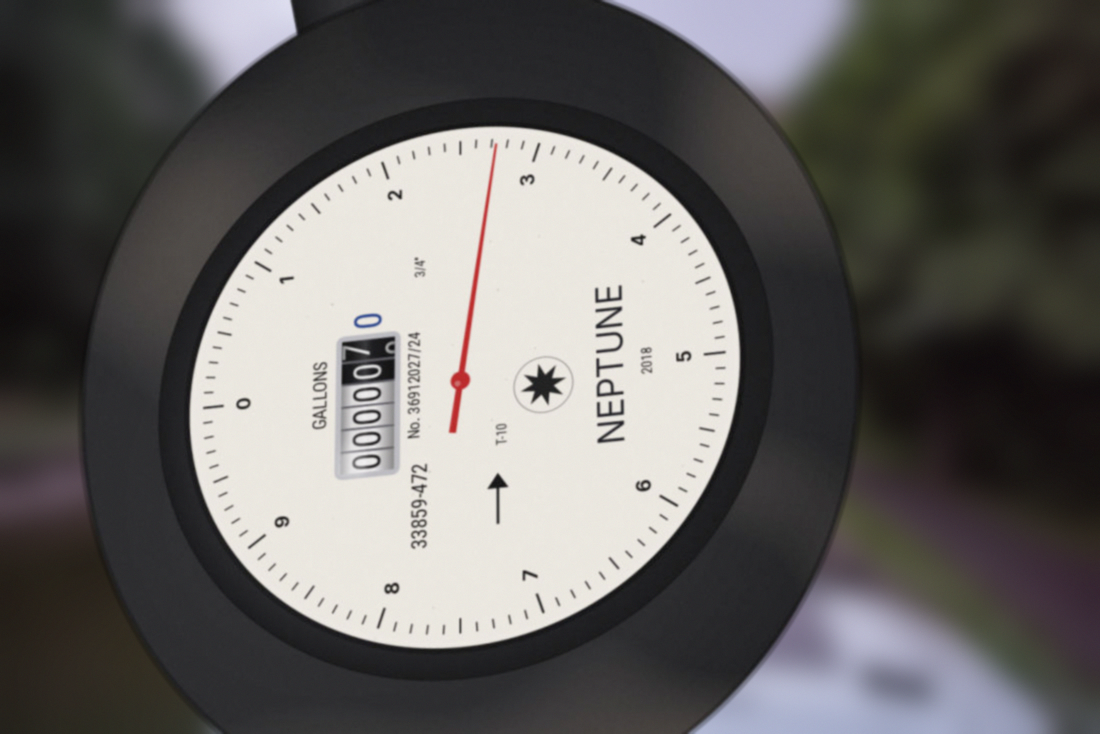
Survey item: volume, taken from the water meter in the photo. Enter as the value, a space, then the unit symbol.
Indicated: 72.7 gal
